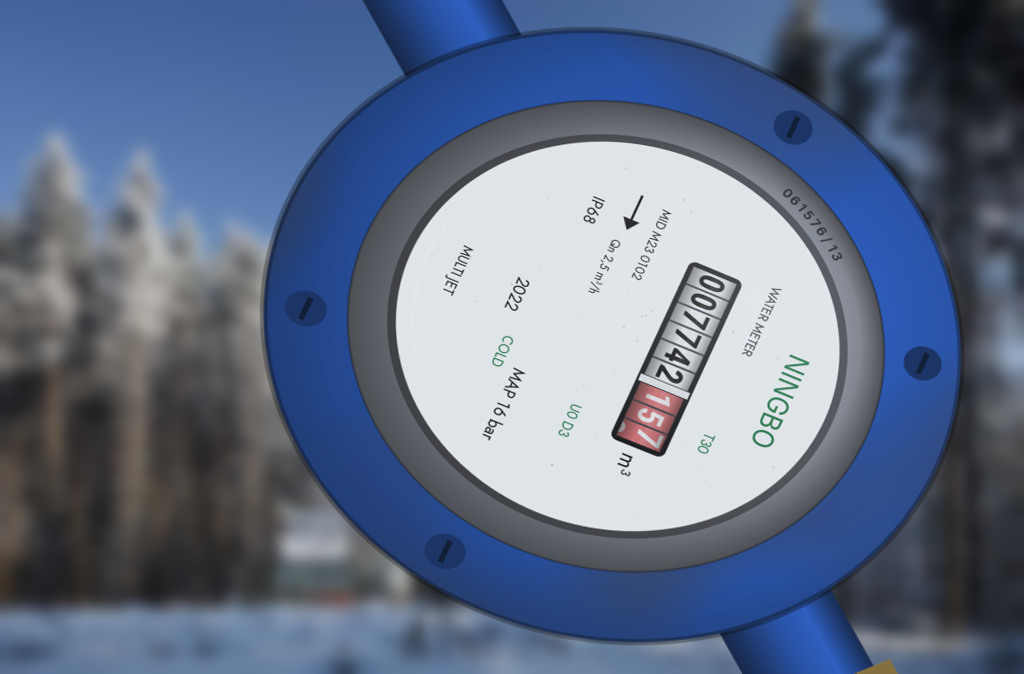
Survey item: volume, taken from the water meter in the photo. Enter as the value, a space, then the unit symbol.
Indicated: 7742.157 m³
